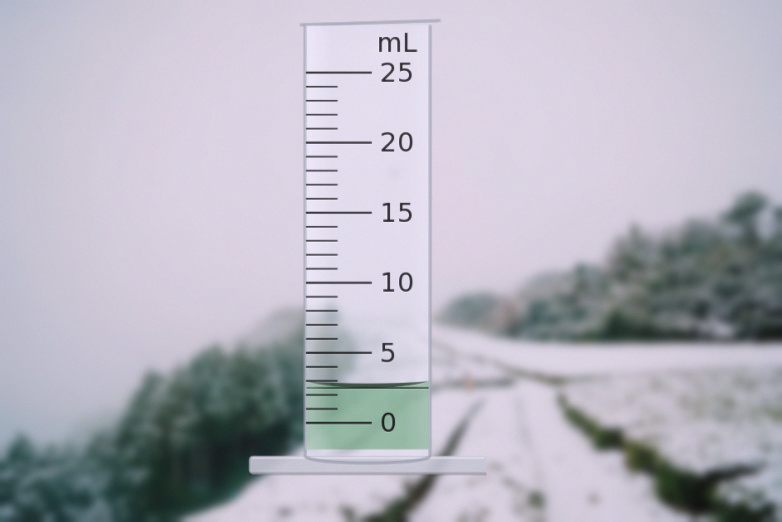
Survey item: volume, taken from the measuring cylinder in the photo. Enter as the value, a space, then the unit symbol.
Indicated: 2.5 mL
